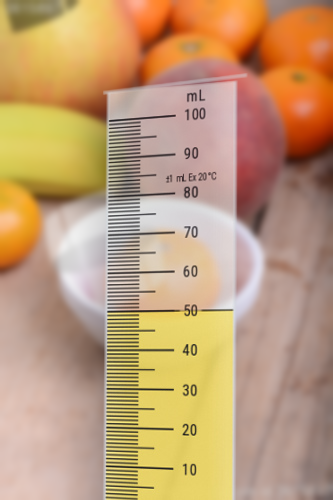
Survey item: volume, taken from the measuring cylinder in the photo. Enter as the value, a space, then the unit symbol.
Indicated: 50 mL
